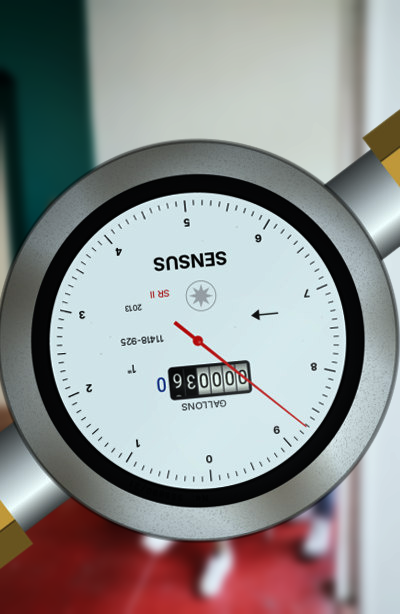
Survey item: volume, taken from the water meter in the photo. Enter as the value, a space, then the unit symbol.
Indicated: 358.7 gal
